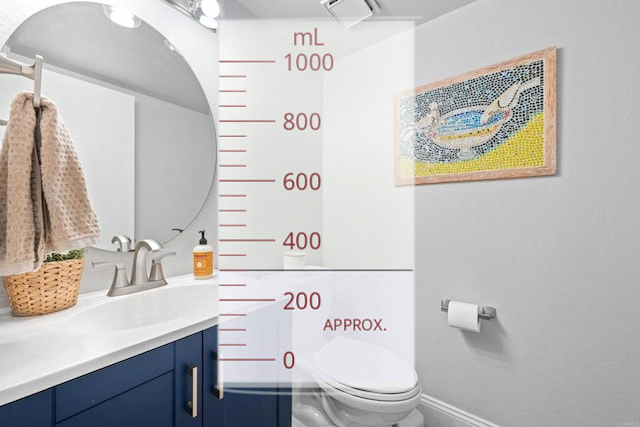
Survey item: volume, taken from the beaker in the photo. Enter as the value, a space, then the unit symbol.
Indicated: 300 mL
